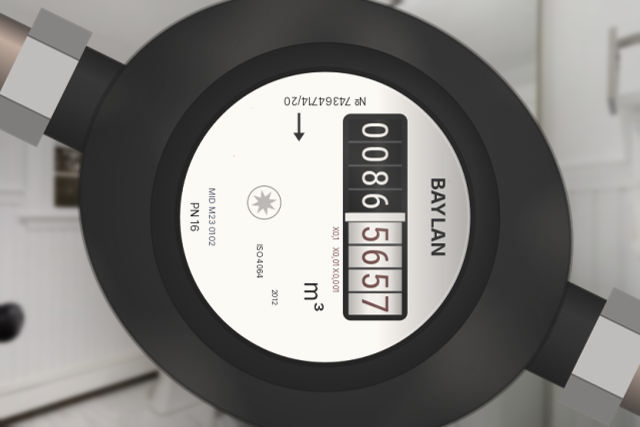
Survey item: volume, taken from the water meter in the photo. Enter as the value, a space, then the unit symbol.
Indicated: 86.5657 m³
